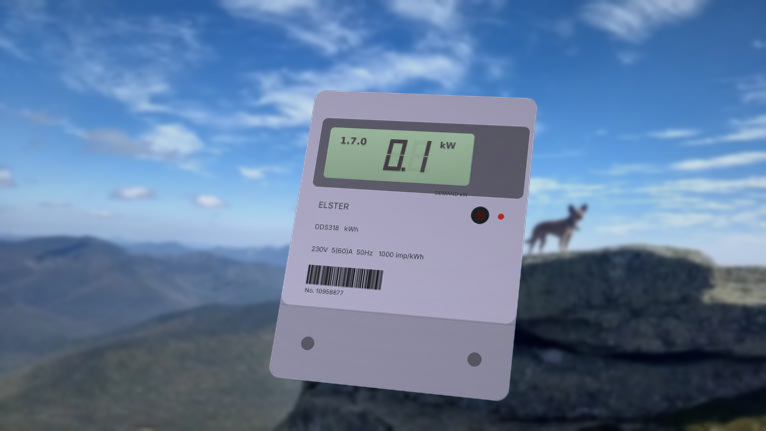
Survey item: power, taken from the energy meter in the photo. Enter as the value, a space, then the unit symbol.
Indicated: 0.1 kW
